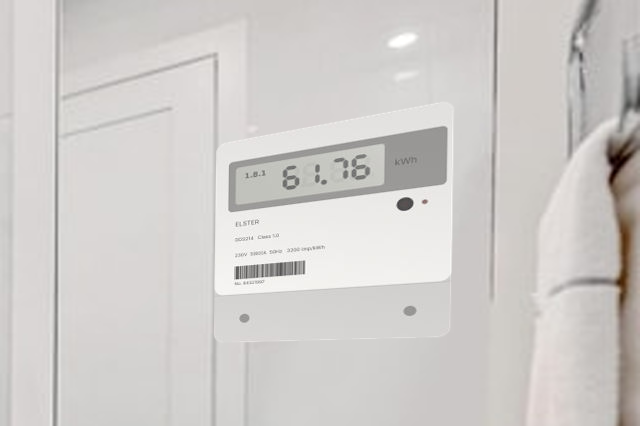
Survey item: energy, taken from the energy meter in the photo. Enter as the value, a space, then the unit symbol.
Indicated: 61.76 kWh
